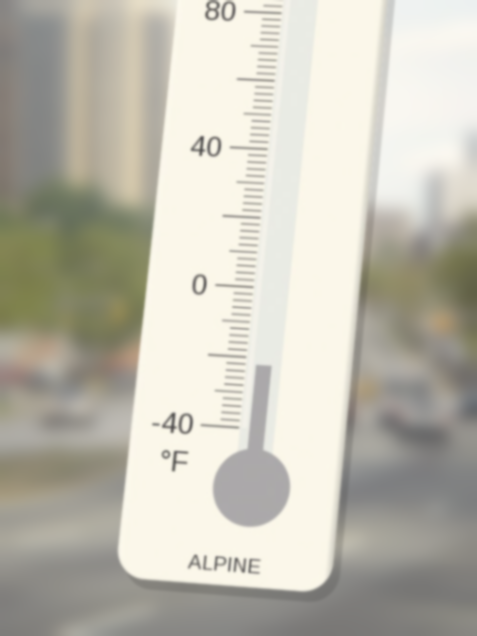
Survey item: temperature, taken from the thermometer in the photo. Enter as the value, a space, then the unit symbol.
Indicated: -22 °F
